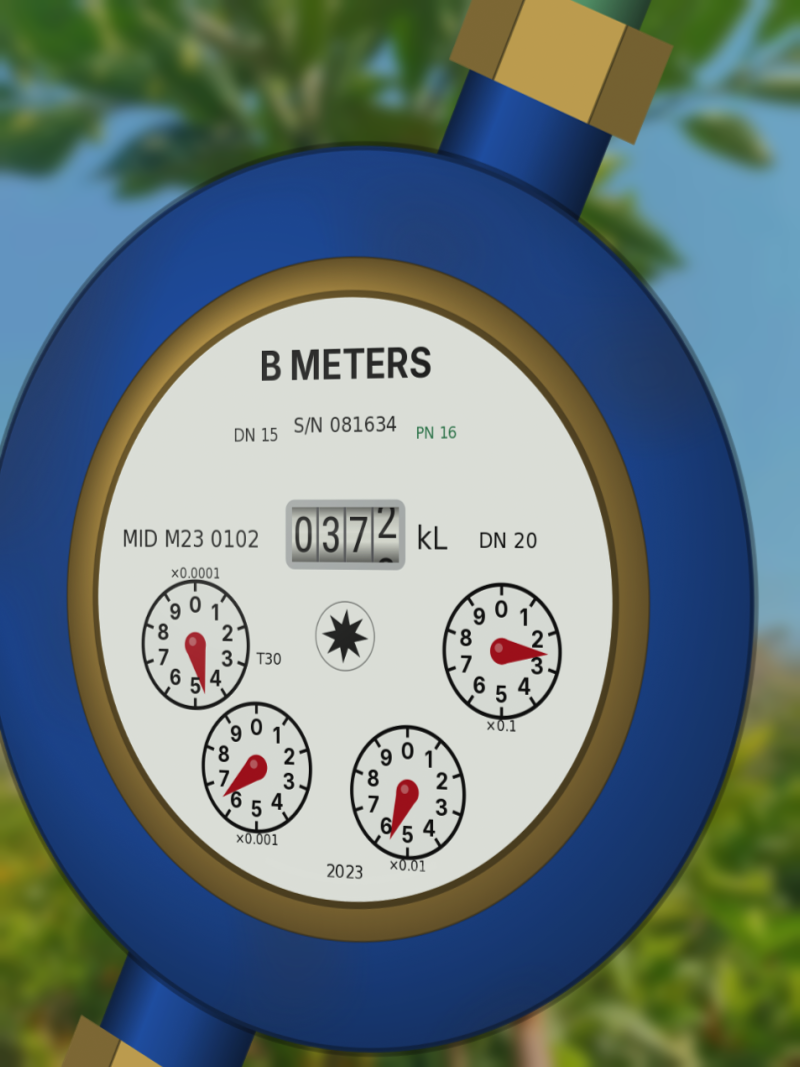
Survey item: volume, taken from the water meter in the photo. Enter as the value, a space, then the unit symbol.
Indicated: 372.2564 kL
